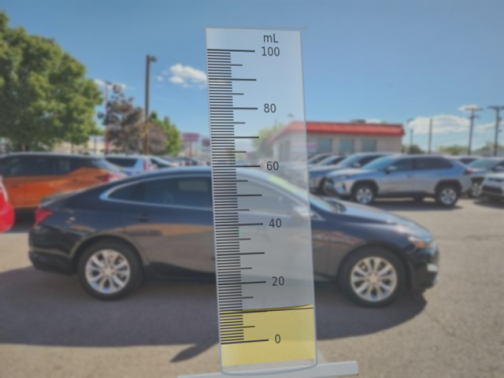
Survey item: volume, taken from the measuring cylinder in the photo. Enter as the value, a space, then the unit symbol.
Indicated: 10 mL
